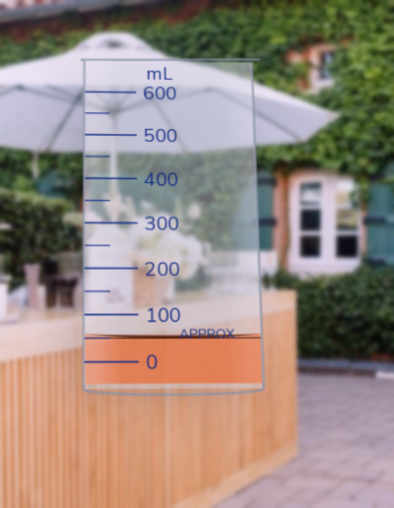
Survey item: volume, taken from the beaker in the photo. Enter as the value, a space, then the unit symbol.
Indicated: 50 mL
